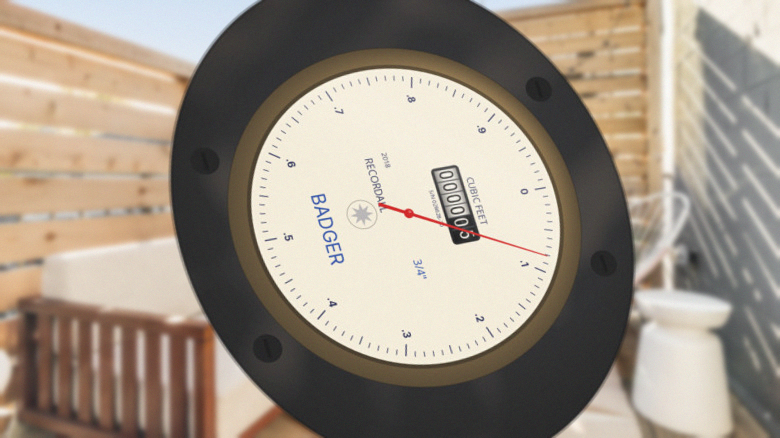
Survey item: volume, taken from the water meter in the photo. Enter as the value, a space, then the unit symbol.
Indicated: 5.08 ft³
